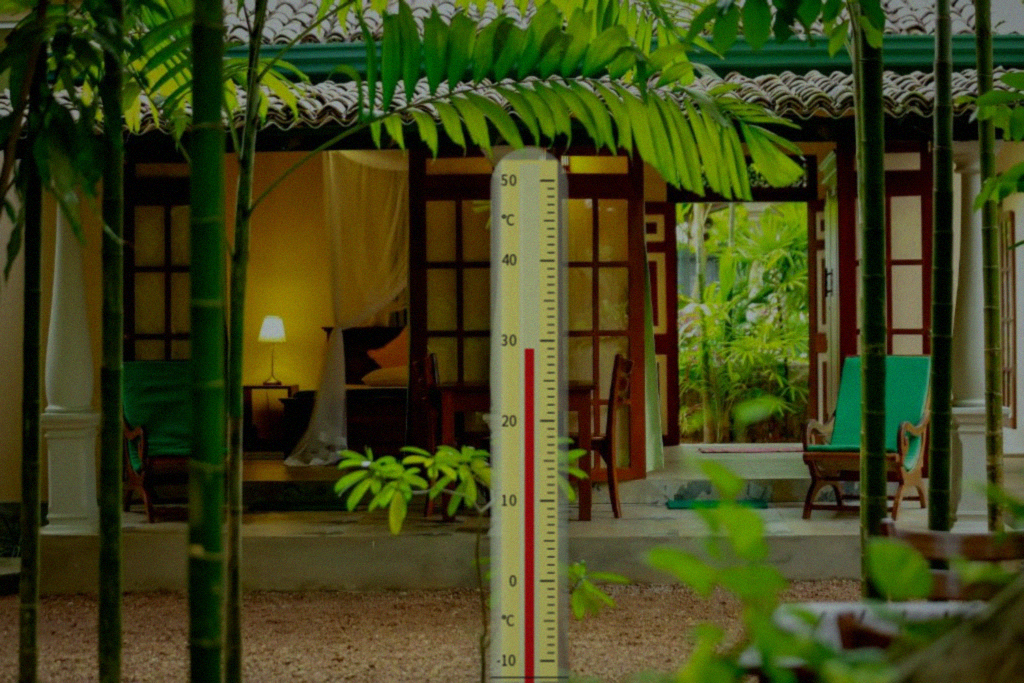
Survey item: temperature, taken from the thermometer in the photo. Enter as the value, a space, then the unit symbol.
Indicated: 29 °C
